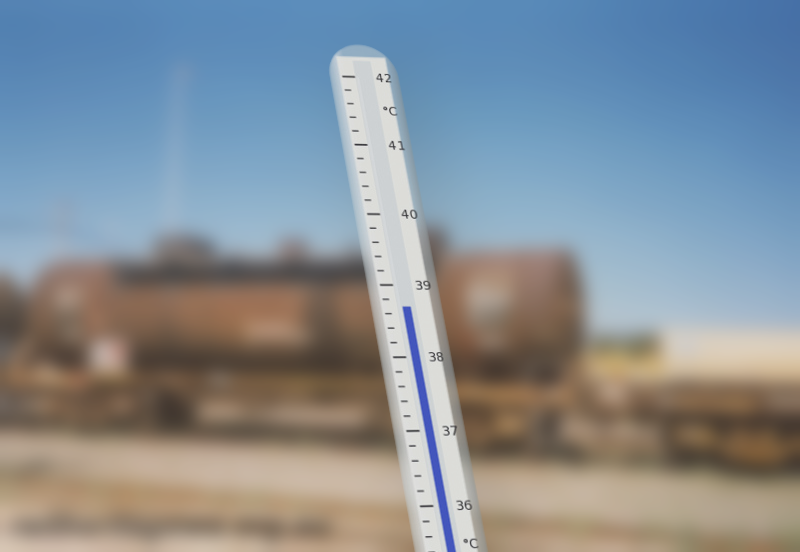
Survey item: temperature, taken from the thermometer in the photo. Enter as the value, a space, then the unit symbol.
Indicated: 38.7 °C
